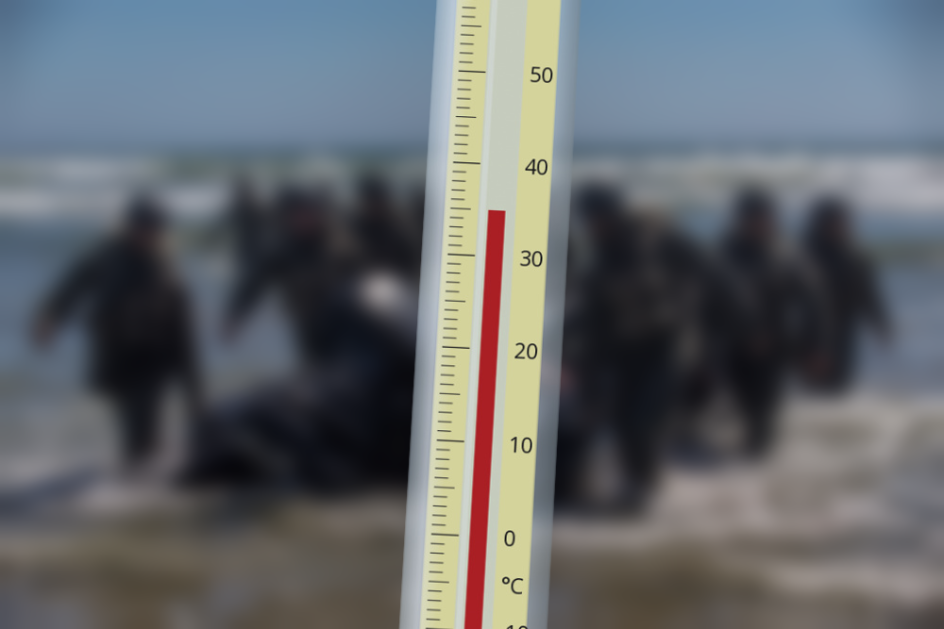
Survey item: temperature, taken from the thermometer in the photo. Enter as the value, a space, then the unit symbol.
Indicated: 35 °C
